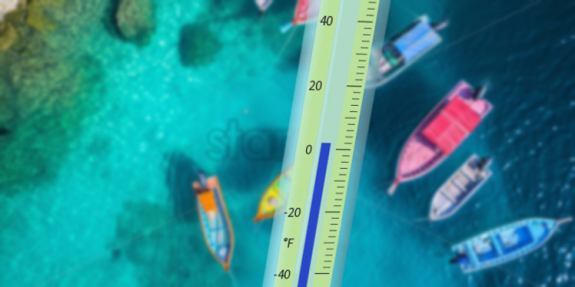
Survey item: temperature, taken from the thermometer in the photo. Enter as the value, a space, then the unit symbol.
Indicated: 2 °F
